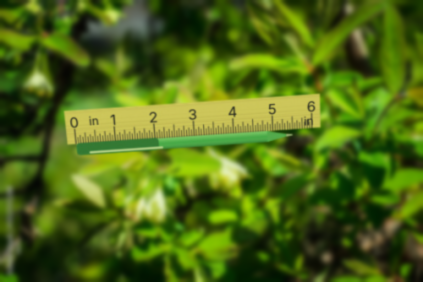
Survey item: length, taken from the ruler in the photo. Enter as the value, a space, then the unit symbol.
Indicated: 5.5 in
